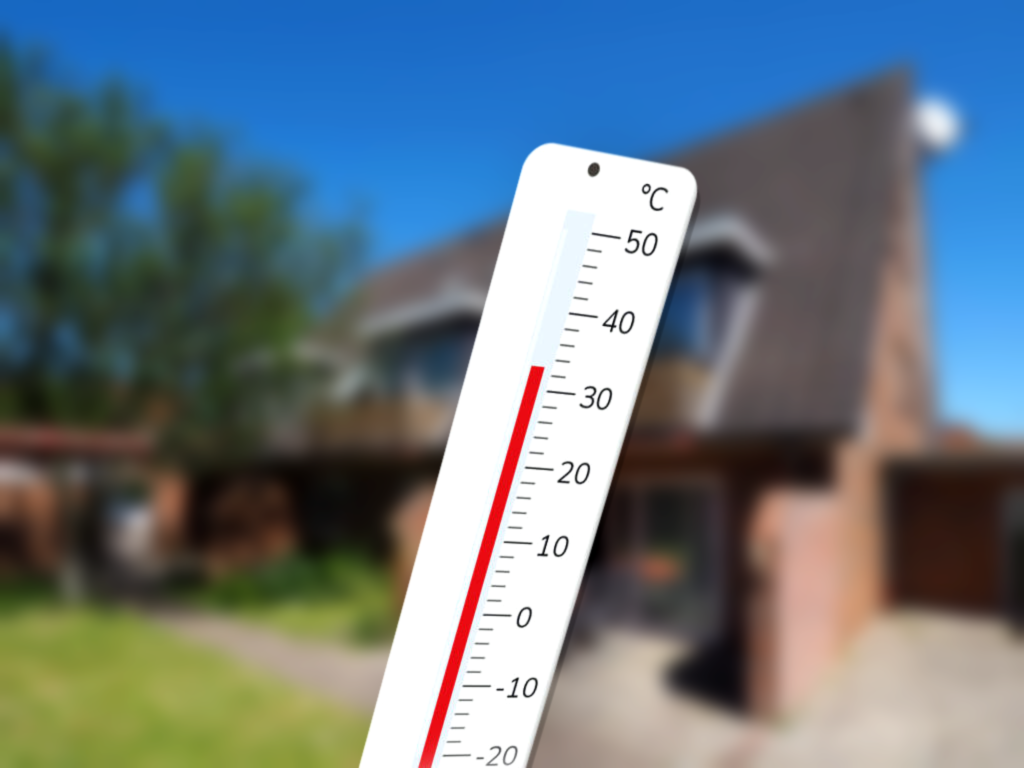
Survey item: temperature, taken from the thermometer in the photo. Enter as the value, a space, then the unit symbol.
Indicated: 33 °C
